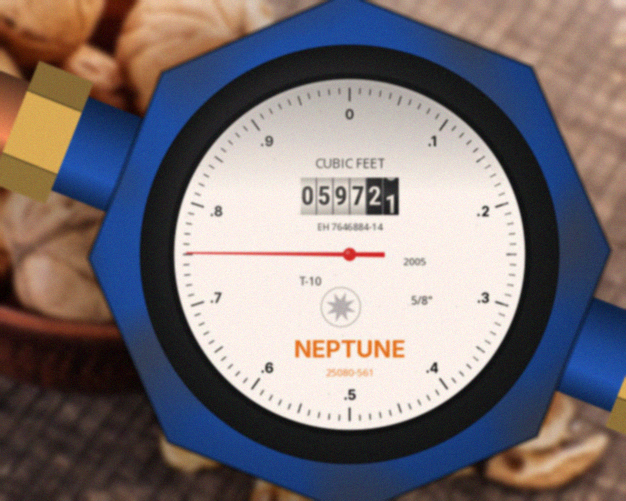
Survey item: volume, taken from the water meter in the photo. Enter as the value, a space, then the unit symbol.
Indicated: 59720.75 ft³
